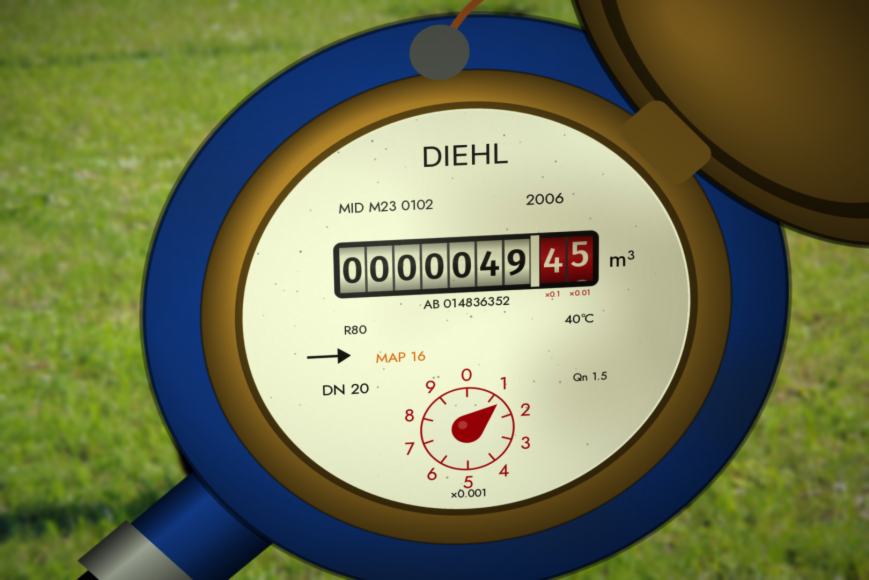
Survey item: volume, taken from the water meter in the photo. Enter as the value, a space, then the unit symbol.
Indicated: 49.451 m³
